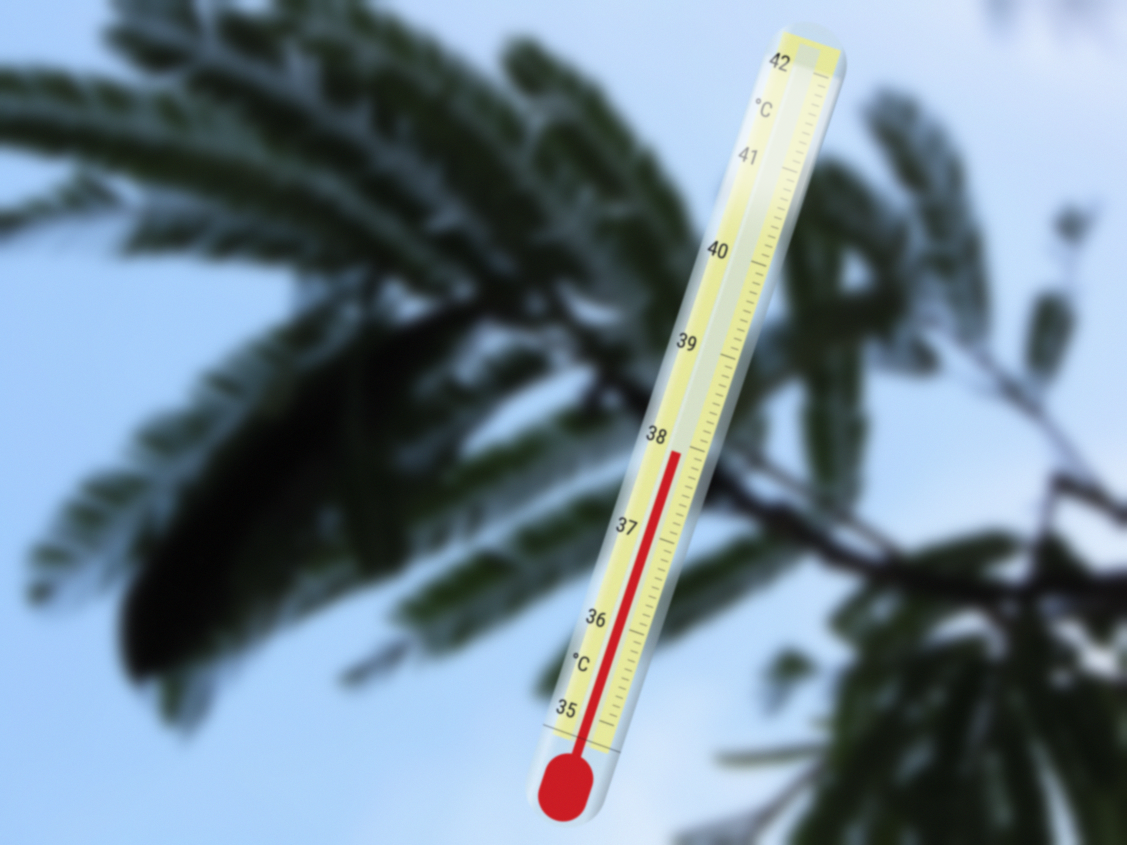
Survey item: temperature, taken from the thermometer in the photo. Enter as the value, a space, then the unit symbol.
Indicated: 37.9 °C
